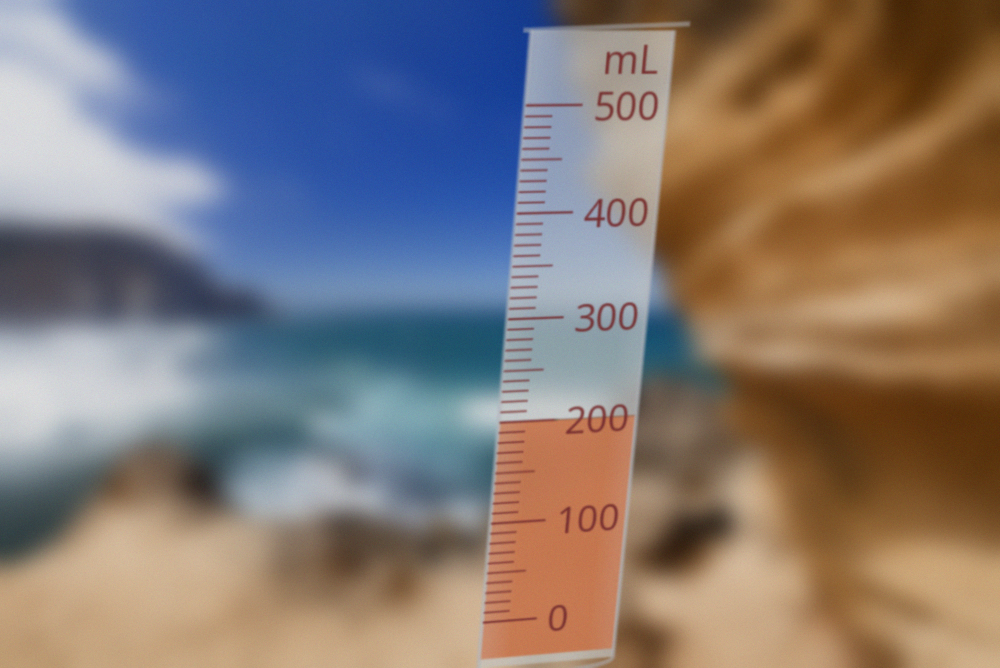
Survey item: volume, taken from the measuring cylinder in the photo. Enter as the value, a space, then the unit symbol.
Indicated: 200 mL
